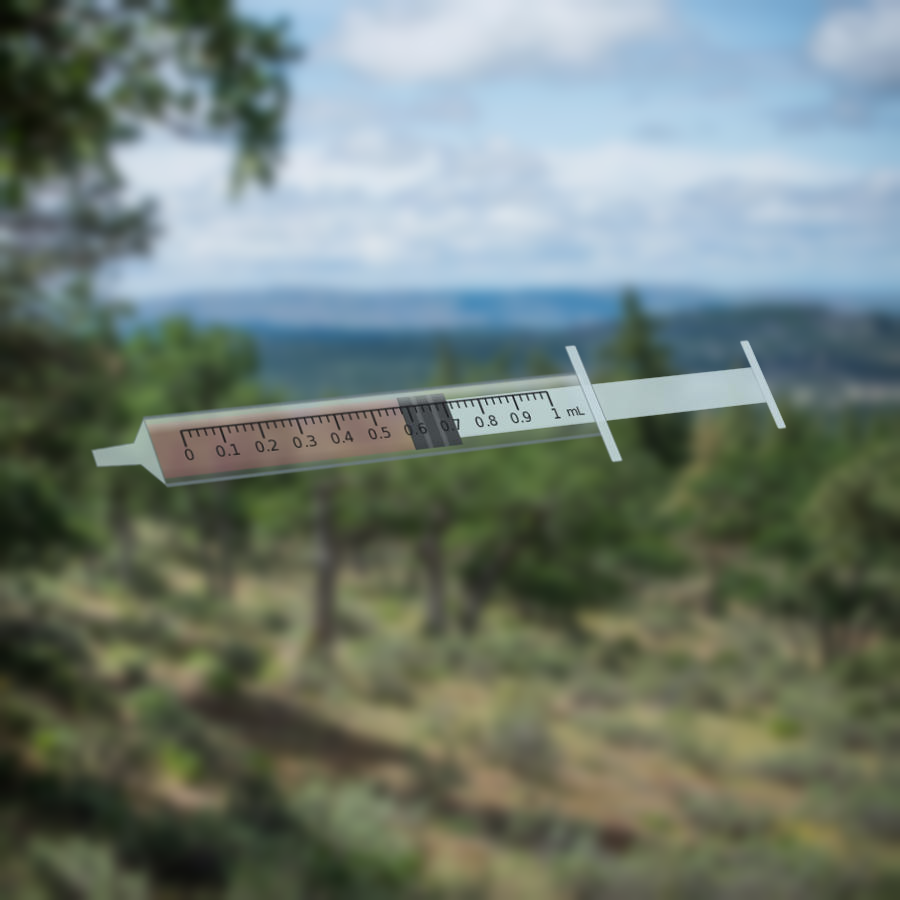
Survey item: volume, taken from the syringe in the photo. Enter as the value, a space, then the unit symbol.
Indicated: 0.58 mL
